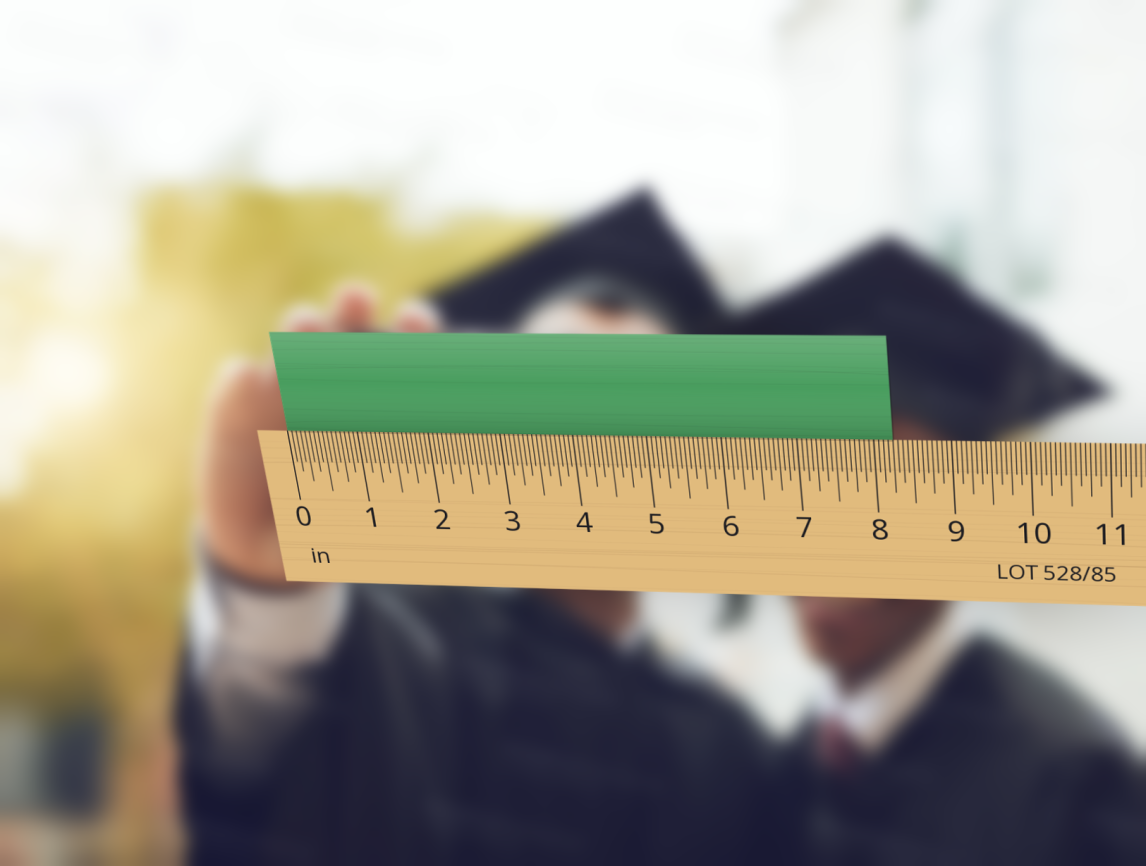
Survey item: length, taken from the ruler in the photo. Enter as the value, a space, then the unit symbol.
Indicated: 8.25 in
